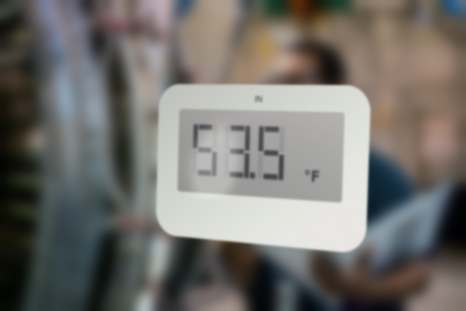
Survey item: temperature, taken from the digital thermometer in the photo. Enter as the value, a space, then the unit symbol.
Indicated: 53.5 °F
